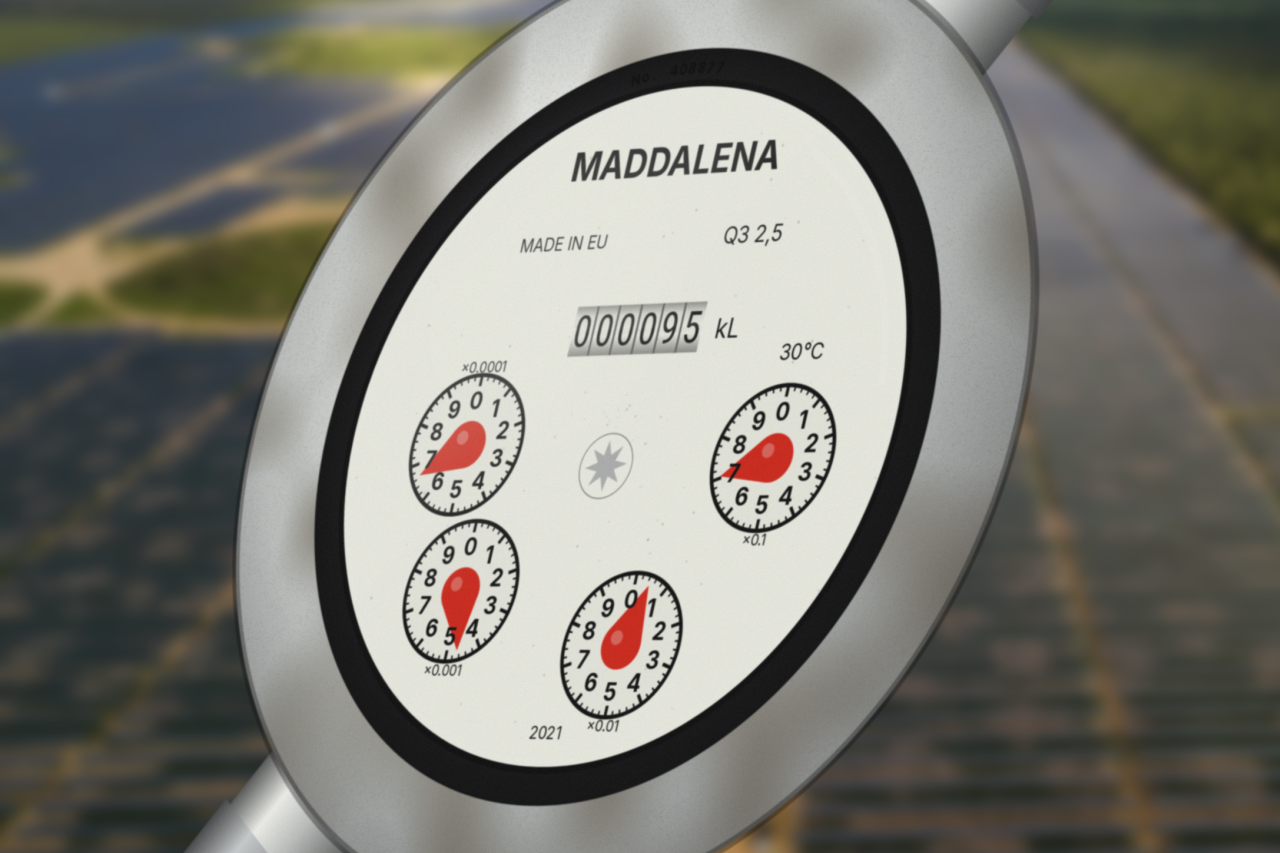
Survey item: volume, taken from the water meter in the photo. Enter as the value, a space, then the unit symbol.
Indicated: 95.7046 kL
